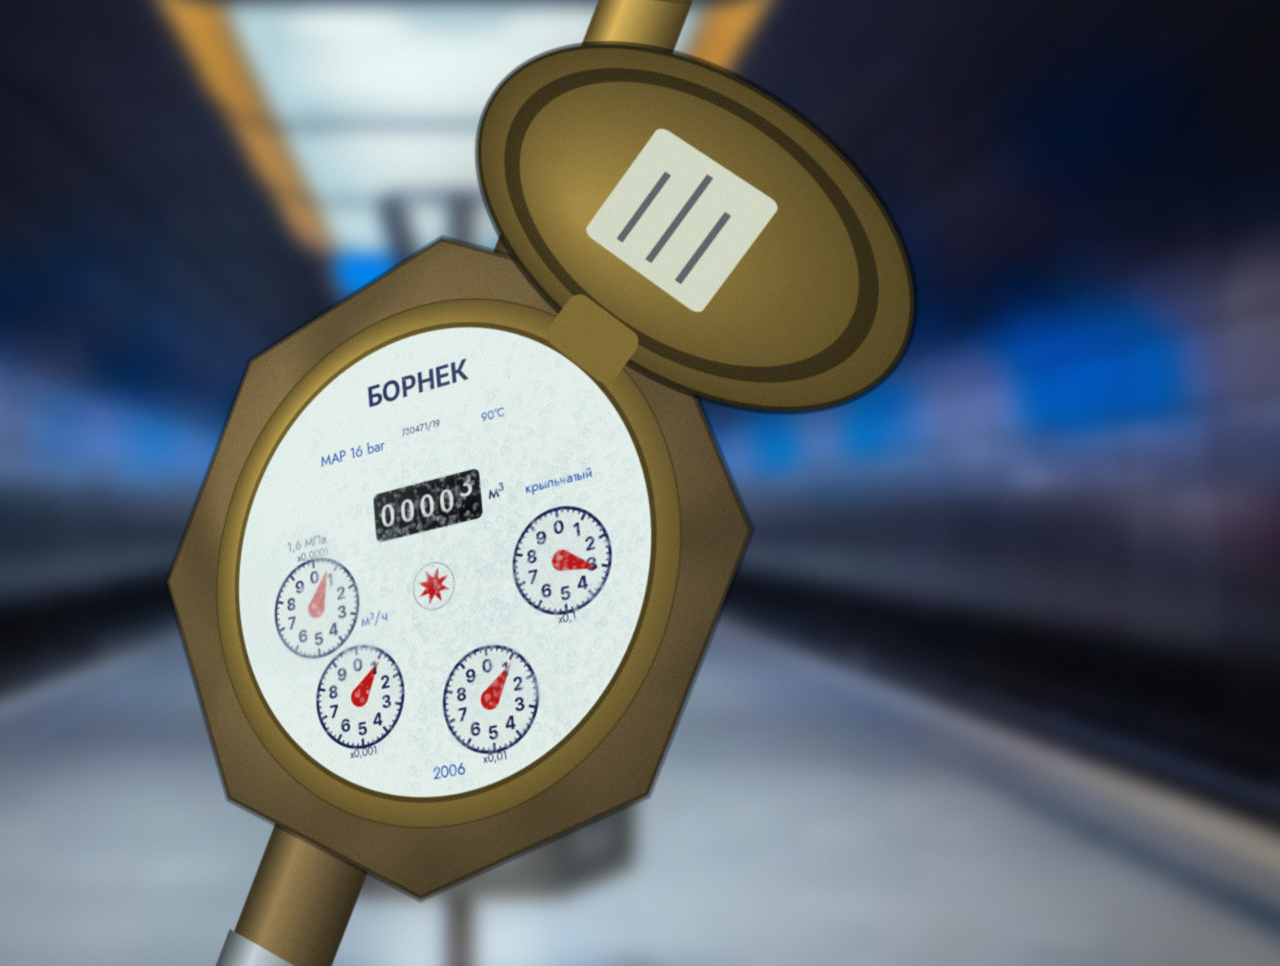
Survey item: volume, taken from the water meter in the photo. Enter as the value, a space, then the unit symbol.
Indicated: 3.3110 m³
